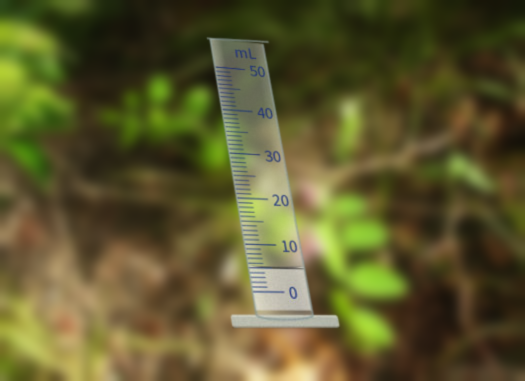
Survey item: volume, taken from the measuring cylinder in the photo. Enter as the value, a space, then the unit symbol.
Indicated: 5 mL
